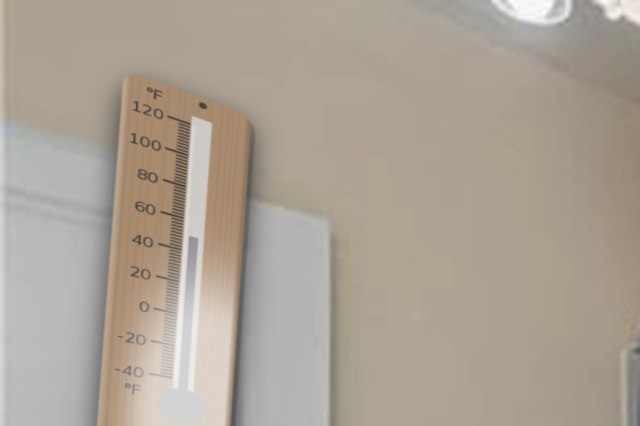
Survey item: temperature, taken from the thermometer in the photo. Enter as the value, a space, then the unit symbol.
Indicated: 50 °F
